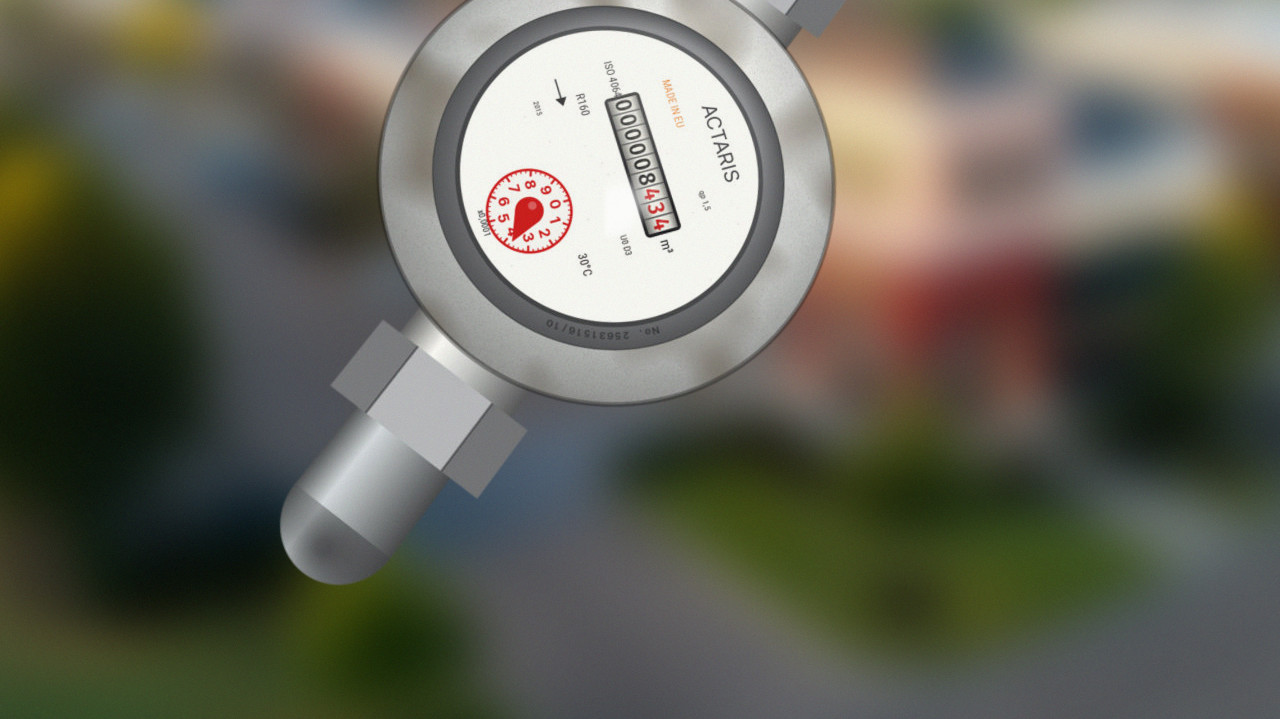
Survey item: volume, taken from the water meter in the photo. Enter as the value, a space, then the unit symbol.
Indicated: 8.4343 m³
